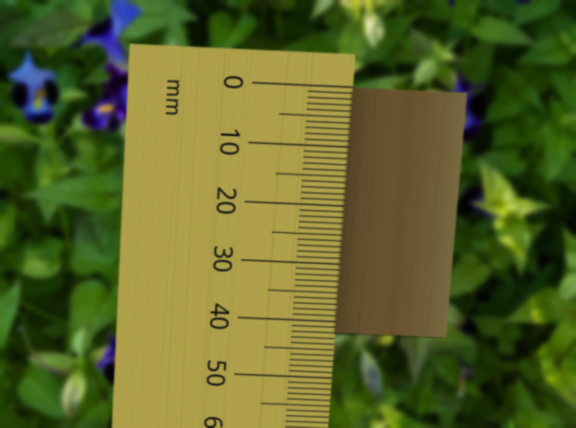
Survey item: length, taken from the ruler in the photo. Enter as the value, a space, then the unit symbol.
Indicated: 42 mm
